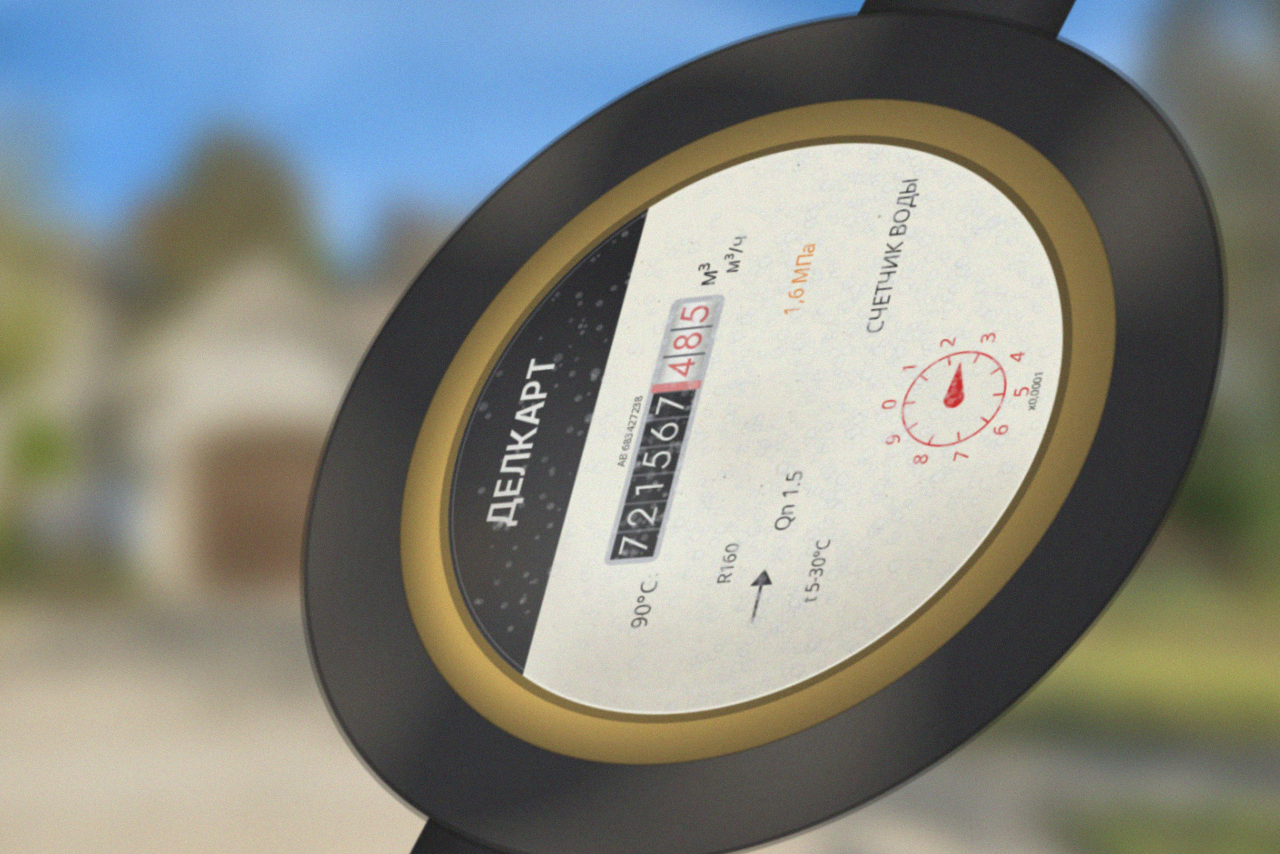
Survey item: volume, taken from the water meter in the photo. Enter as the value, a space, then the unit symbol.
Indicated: 721567.4852 m³
